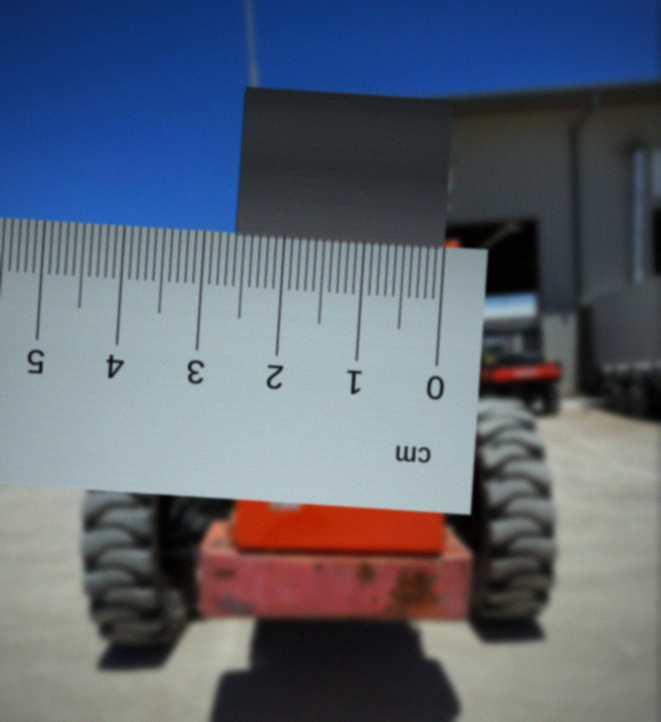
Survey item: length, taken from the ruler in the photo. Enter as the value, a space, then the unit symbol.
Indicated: 2.6 cm
